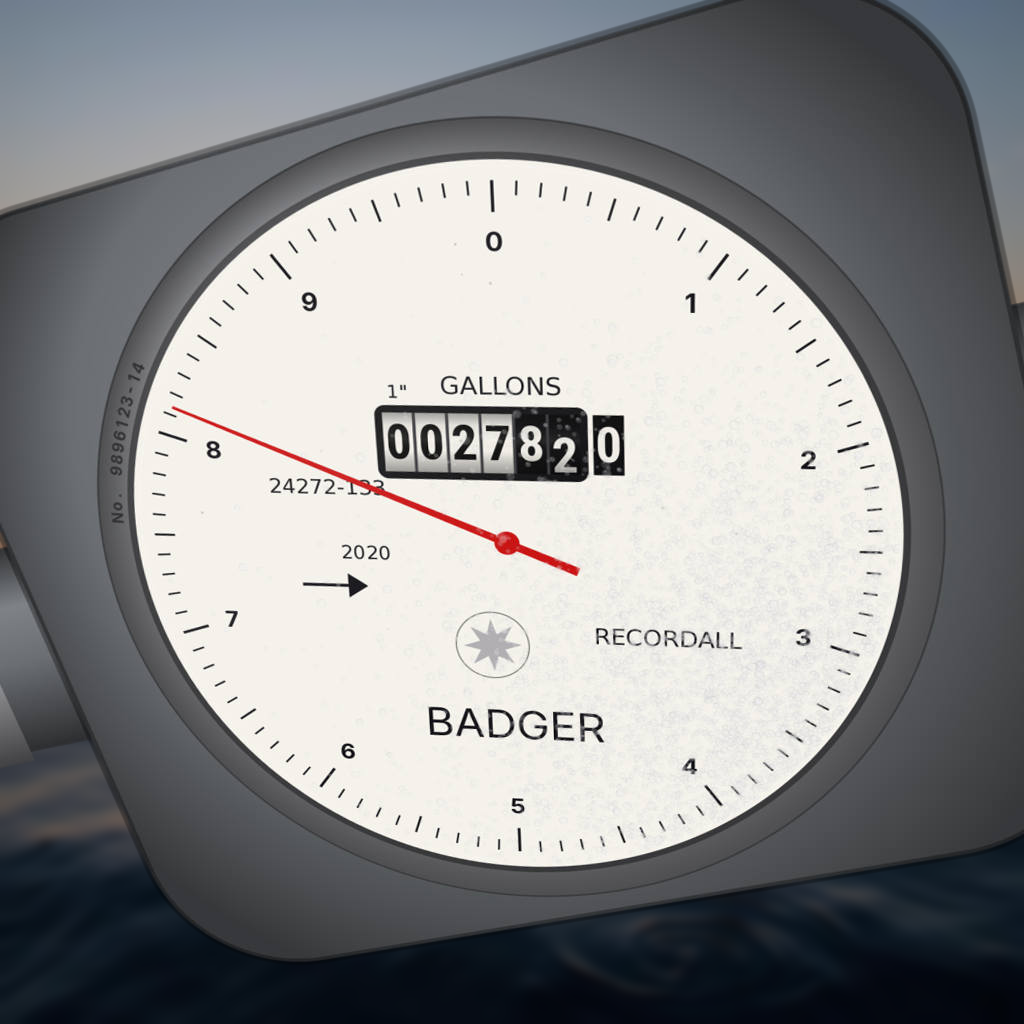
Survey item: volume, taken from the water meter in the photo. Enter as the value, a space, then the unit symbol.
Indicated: 27818.1 gal
